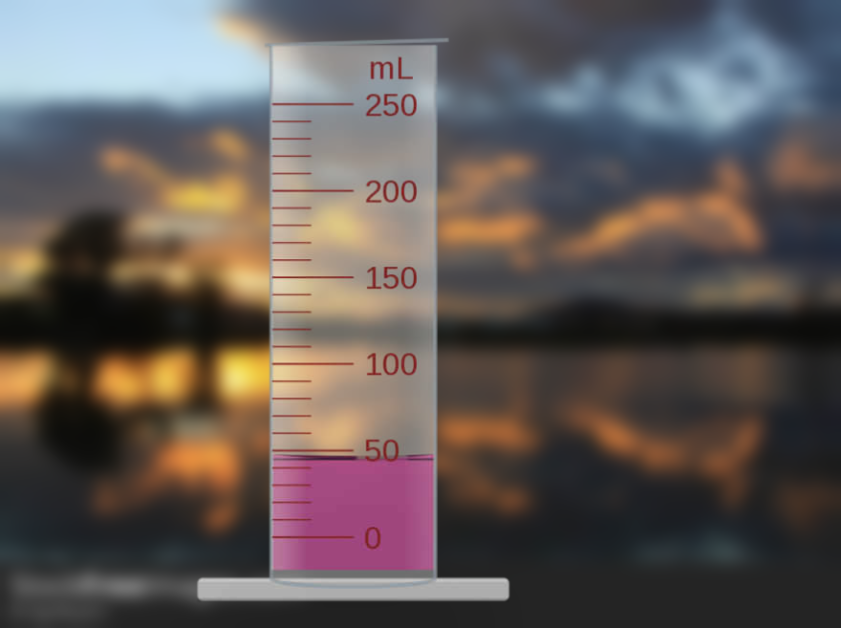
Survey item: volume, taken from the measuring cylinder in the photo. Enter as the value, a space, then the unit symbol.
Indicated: 45 mL
